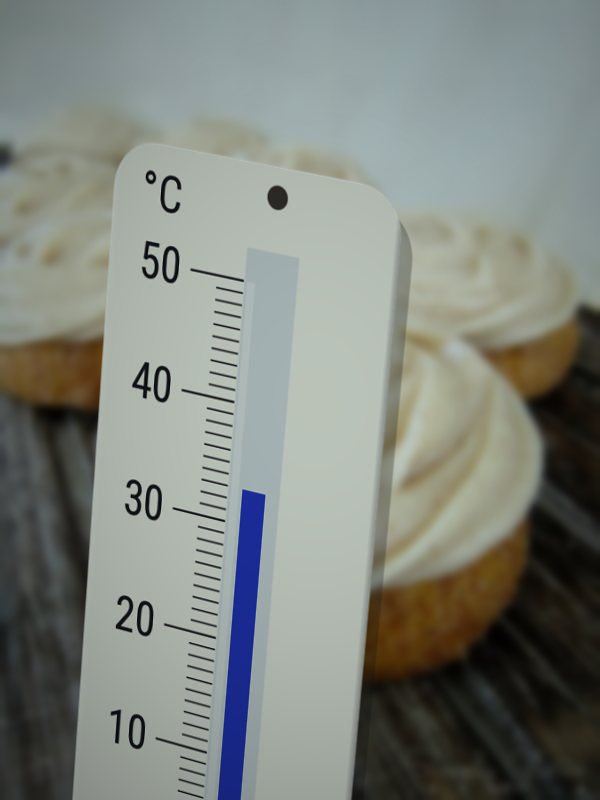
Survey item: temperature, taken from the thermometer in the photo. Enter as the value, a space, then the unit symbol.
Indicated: 33 °C
